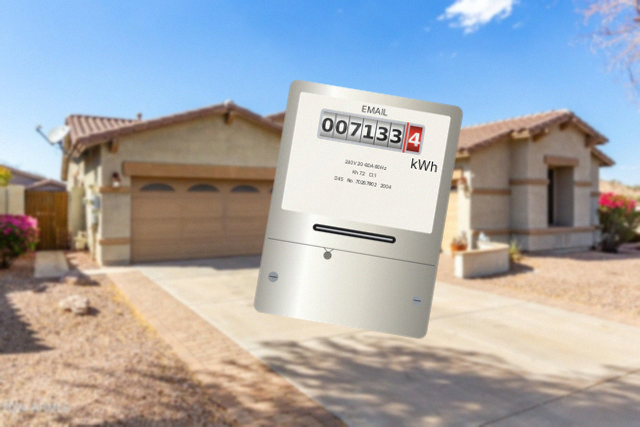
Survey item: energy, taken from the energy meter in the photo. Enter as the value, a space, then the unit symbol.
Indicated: 7133.4 kWh
